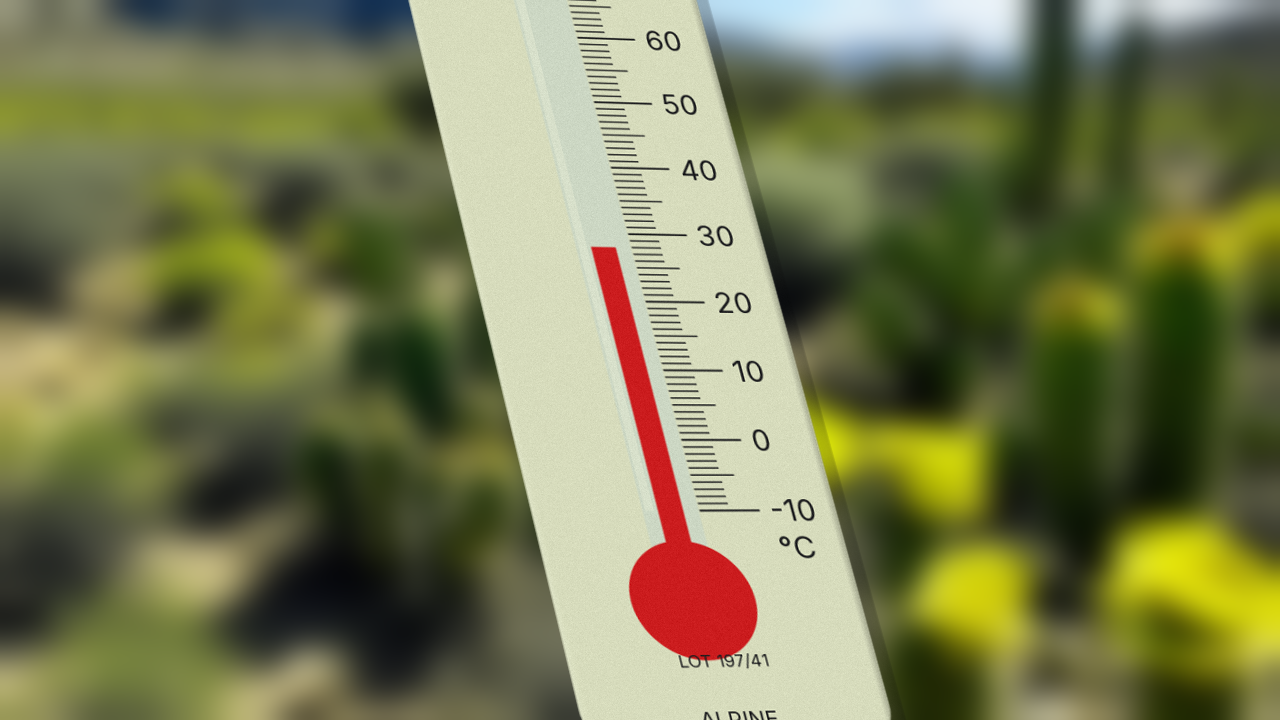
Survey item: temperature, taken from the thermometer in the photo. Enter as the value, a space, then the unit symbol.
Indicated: 28 °C
